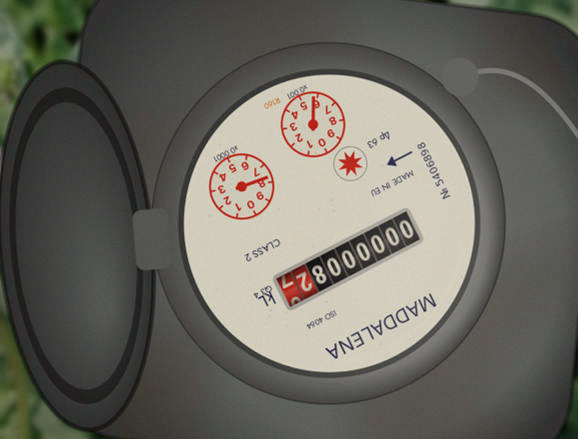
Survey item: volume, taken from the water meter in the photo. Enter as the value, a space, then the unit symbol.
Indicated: 8.2657 kL
